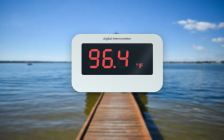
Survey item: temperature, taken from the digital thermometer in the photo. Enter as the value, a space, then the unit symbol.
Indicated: 96.4 °F
